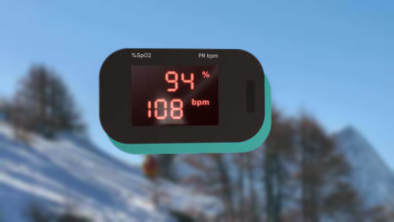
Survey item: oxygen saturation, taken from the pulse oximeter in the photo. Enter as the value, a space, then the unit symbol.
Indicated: 94 %
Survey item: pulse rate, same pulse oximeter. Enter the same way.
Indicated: 108 bpm
